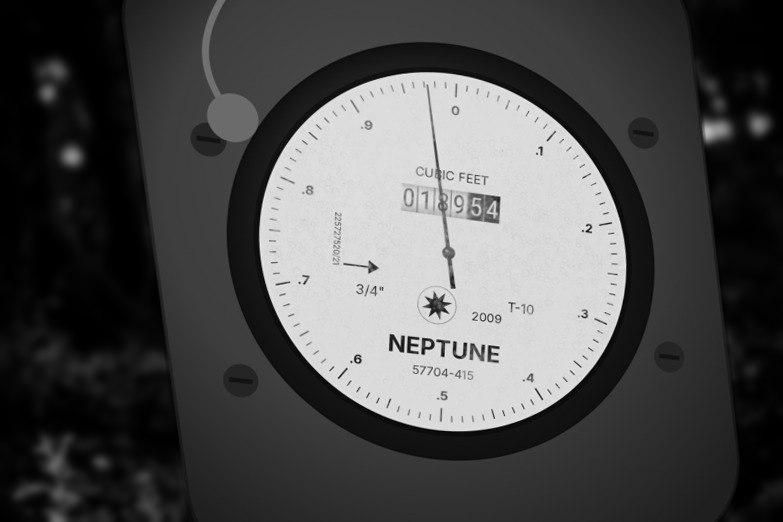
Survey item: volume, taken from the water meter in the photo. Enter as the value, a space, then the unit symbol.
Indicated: 18953.97 ft³
